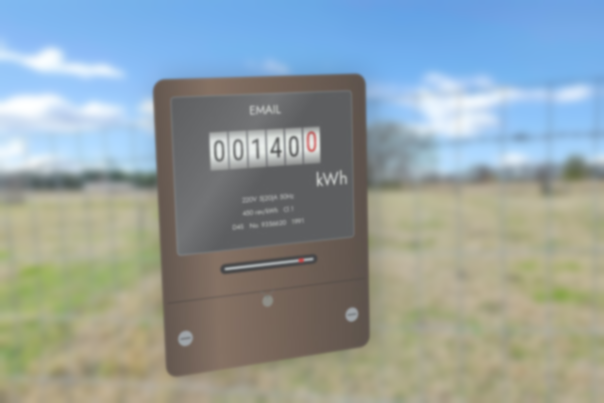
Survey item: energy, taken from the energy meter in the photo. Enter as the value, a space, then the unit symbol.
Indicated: 140.0 kWh
